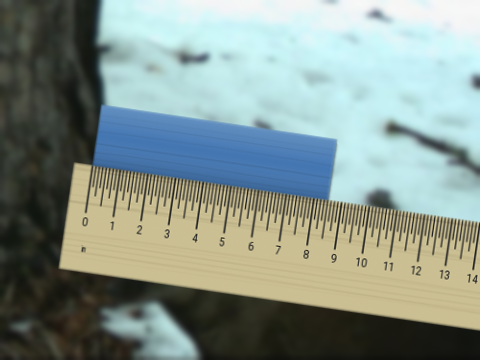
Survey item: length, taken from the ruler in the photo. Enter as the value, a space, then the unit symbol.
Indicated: 8.5 in
